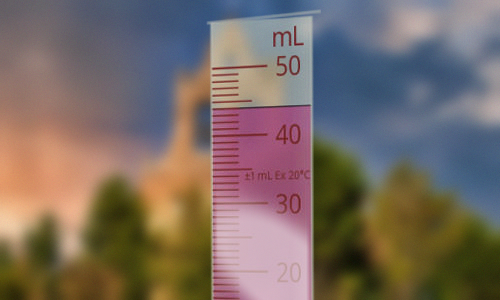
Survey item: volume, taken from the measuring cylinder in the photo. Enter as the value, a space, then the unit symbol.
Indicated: 44 mL
